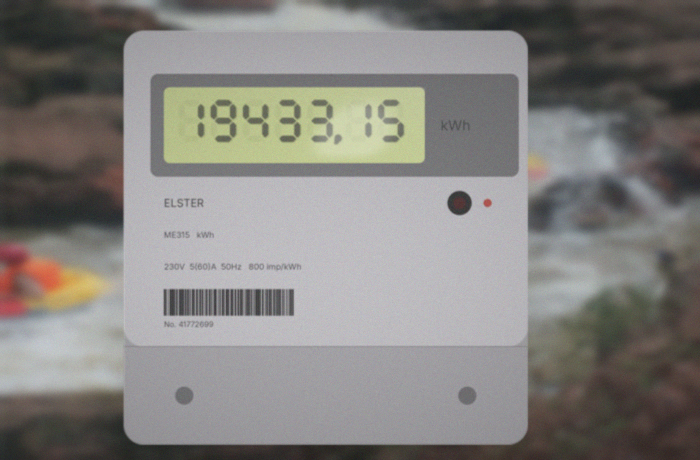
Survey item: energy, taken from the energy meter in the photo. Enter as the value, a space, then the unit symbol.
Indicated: 19433.15 kWh
